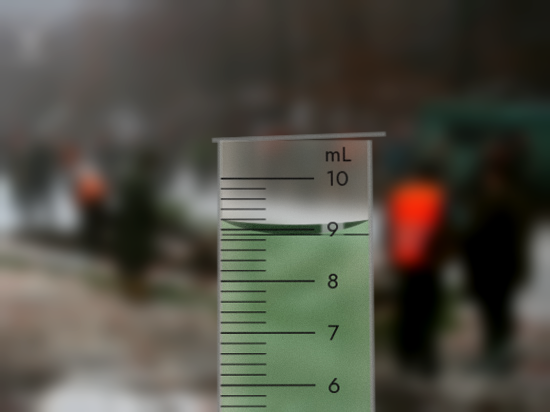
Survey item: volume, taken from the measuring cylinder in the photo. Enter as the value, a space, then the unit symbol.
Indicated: 8.9 mL
